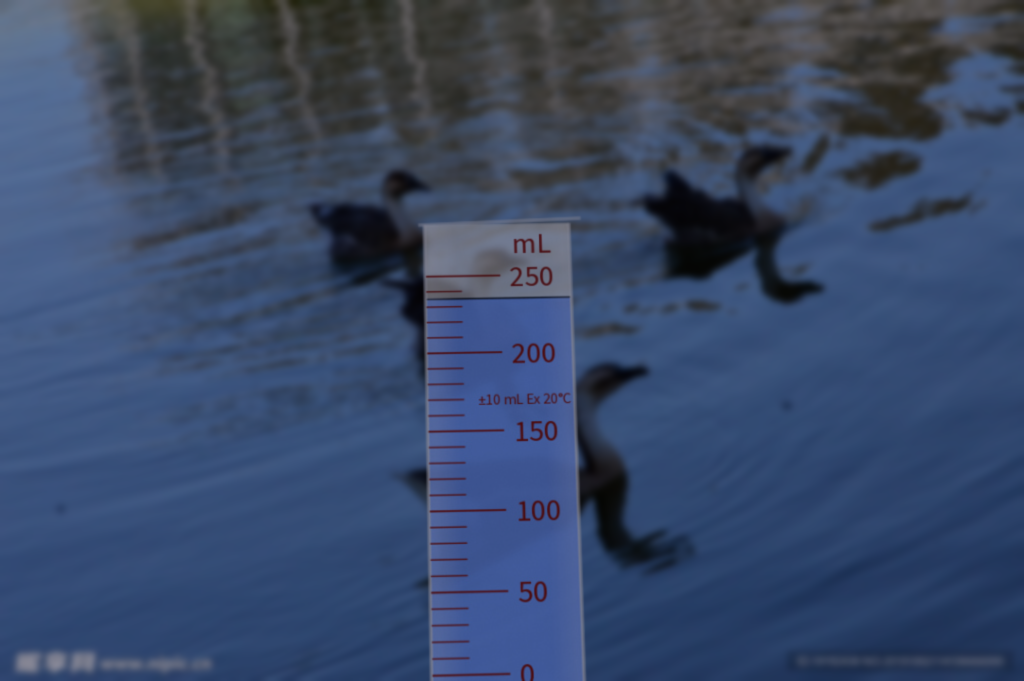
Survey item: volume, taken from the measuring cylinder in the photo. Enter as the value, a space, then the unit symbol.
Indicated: 235 mL
